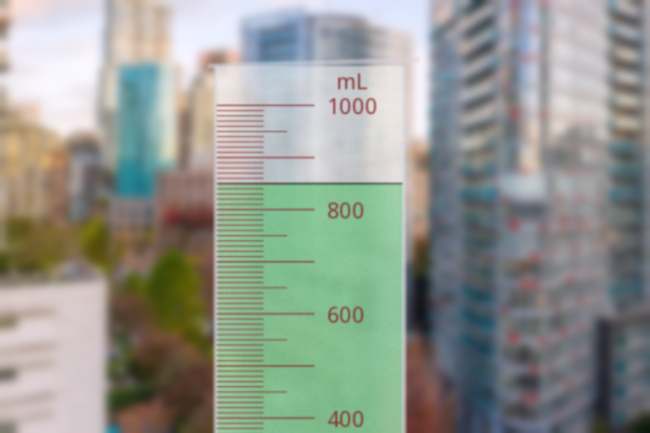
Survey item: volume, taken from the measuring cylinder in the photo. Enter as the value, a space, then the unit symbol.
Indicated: 850 mL
